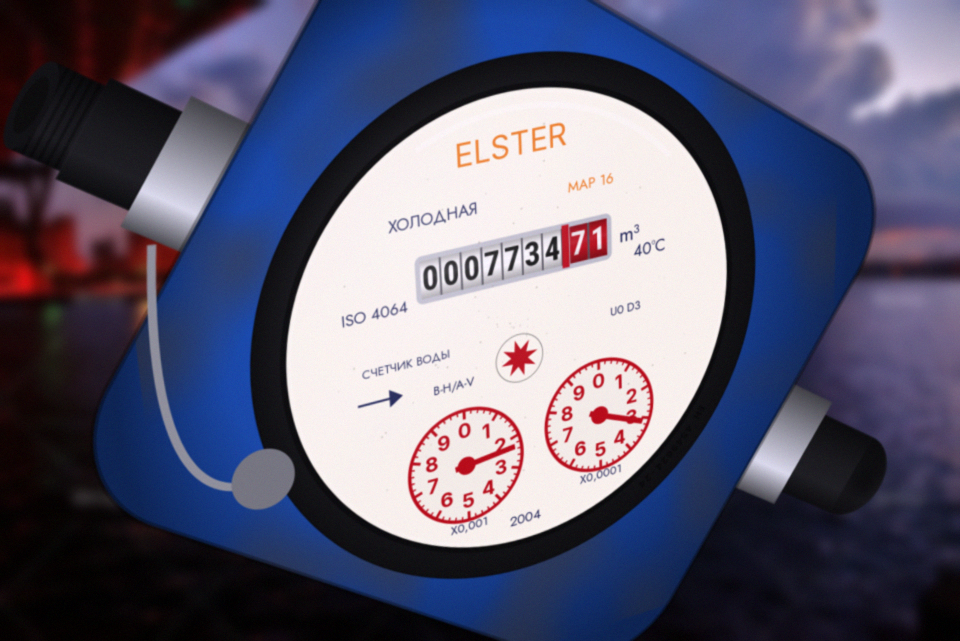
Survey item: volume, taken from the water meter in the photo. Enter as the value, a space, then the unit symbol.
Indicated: 7734.7123 m³
